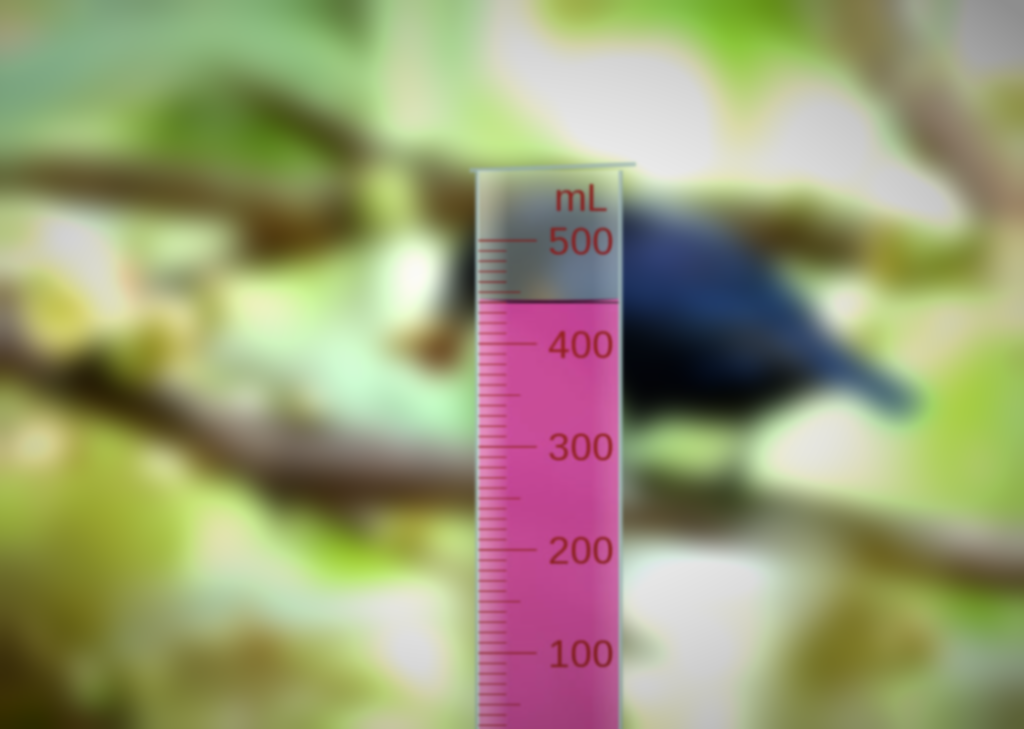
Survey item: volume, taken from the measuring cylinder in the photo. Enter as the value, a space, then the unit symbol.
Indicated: 440 mL
